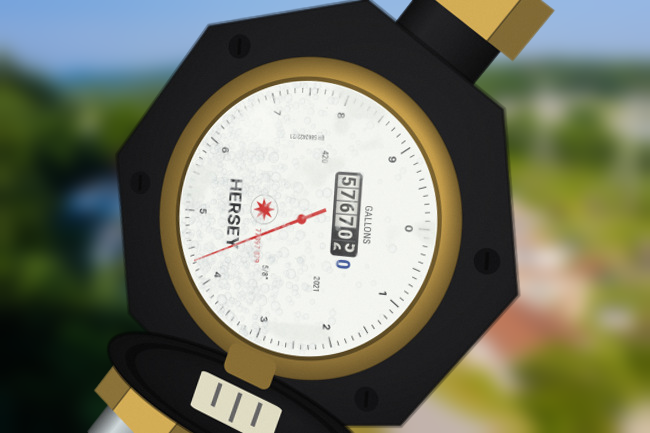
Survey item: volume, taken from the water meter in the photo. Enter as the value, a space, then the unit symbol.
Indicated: 5767054.3 gal
